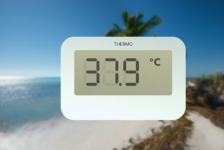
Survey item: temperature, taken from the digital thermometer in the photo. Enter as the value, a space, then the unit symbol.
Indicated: 37.9 °C
